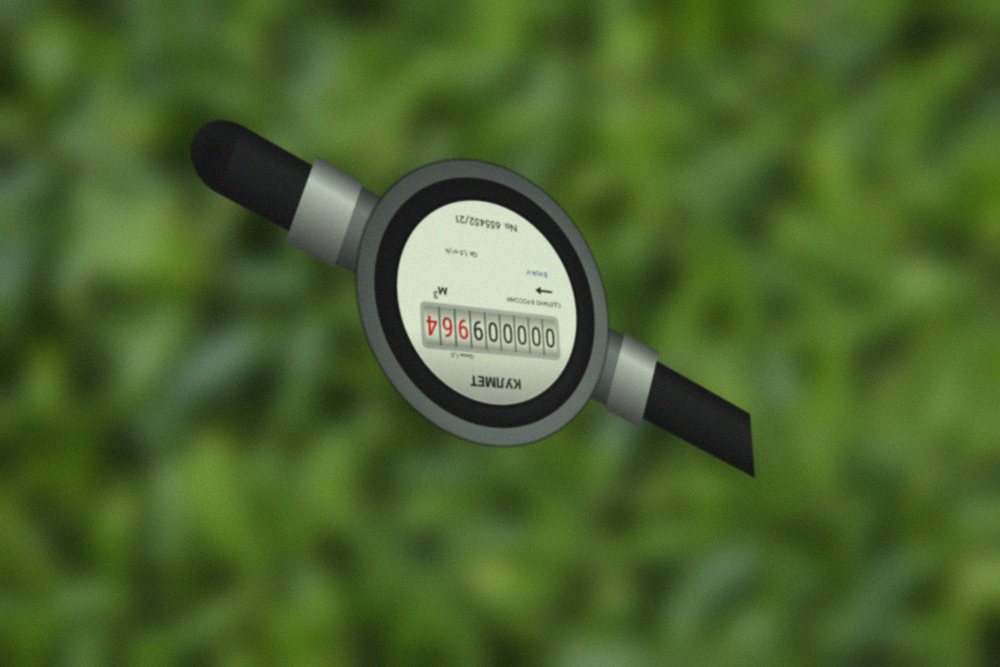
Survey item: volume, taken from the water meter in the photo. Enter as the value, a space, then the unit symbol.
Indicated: 9.964 m³
